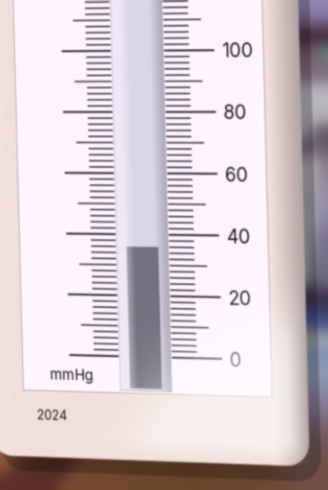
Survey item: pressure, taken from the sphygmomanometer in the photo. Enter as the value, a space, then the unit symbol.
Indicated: 36 mmHg
